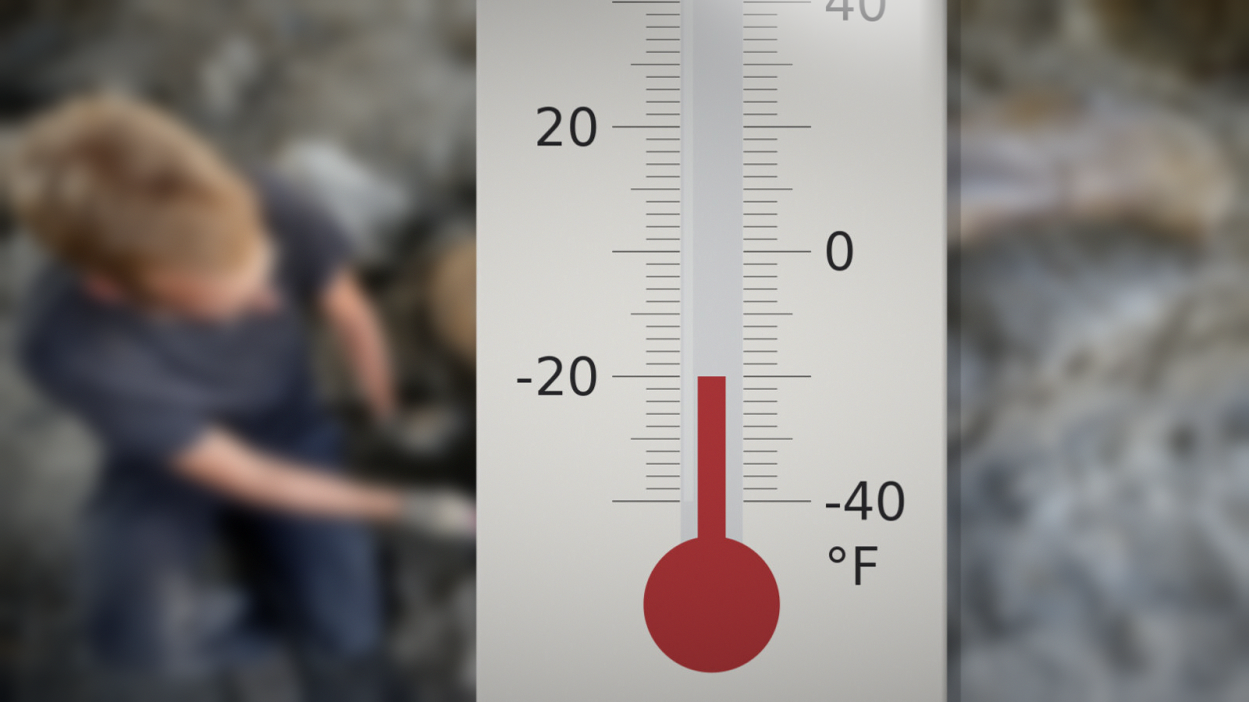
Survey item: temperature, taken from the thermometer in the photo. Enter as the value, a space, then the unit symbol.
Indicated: -20 °F
